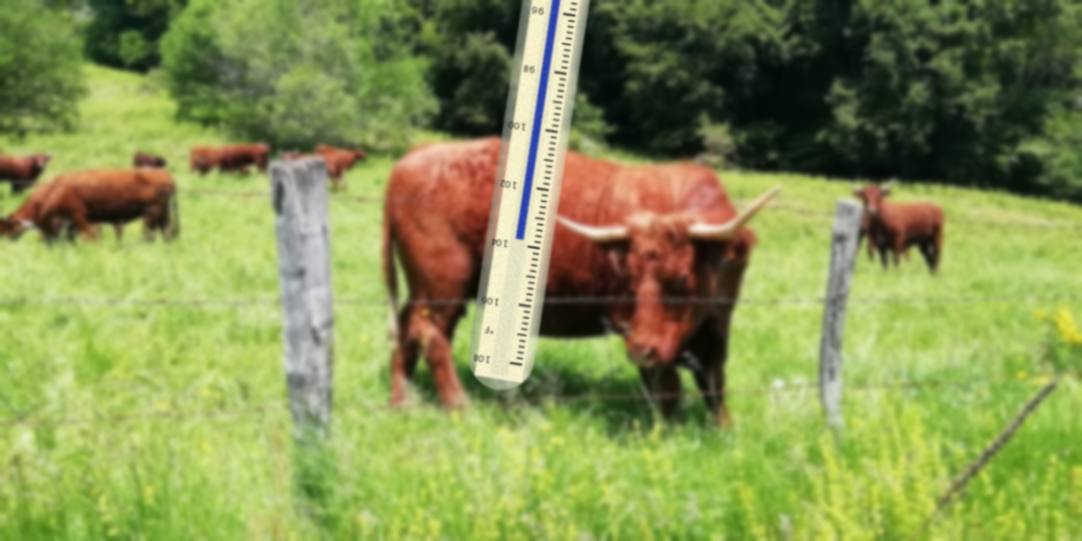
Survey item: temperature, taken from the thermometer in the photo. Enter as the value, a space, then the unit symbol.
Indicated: 103.8 °F
